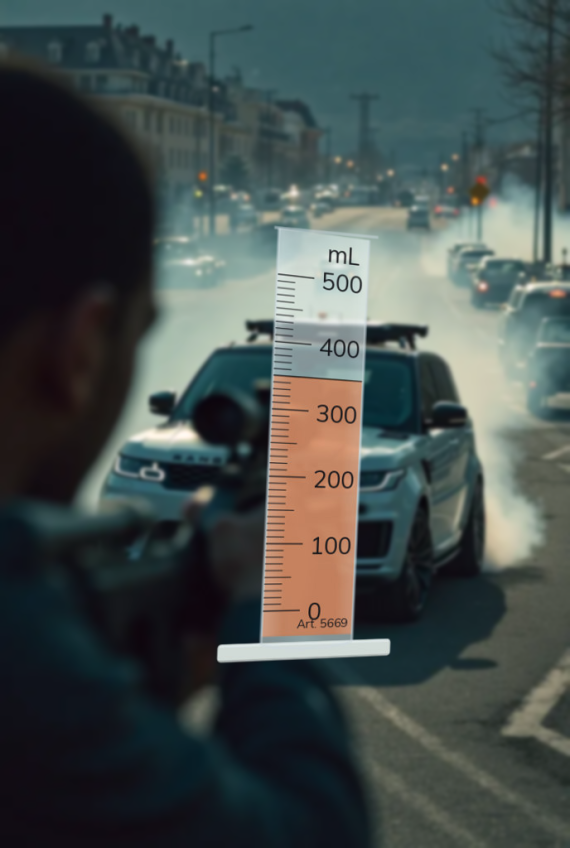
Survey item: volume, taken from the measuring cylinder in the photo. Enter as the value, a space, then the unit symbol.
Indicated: 350 mL
